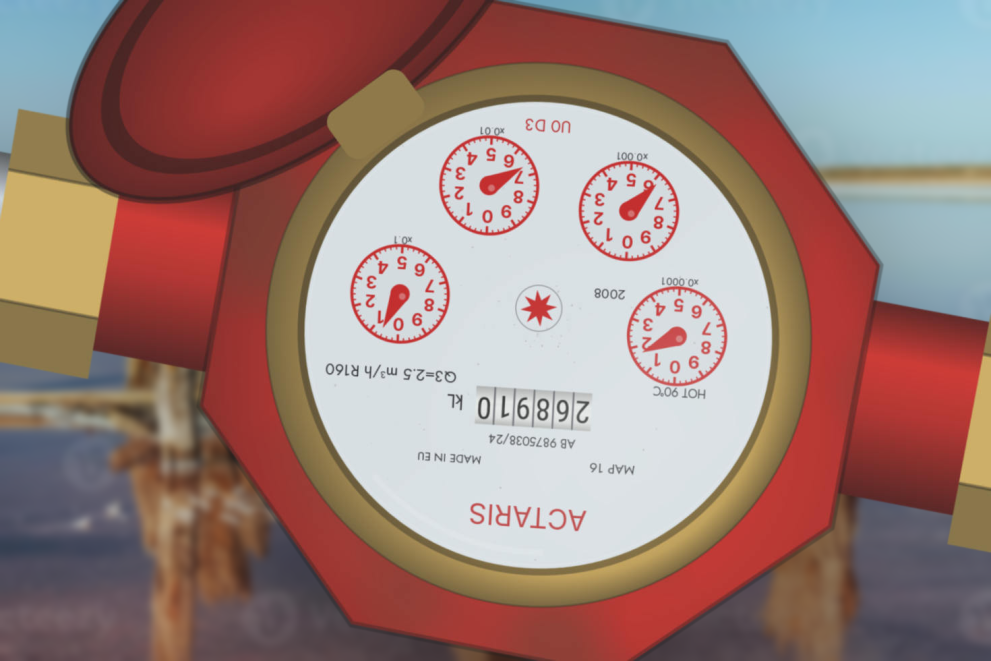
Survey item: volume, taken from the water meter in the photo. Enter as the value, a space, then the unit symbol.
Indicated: 268910.0661 kL
